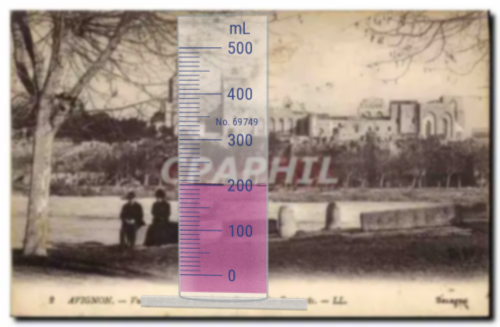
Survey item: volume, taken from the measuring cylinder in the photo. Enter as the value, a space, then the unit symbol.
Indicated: 200 mL
